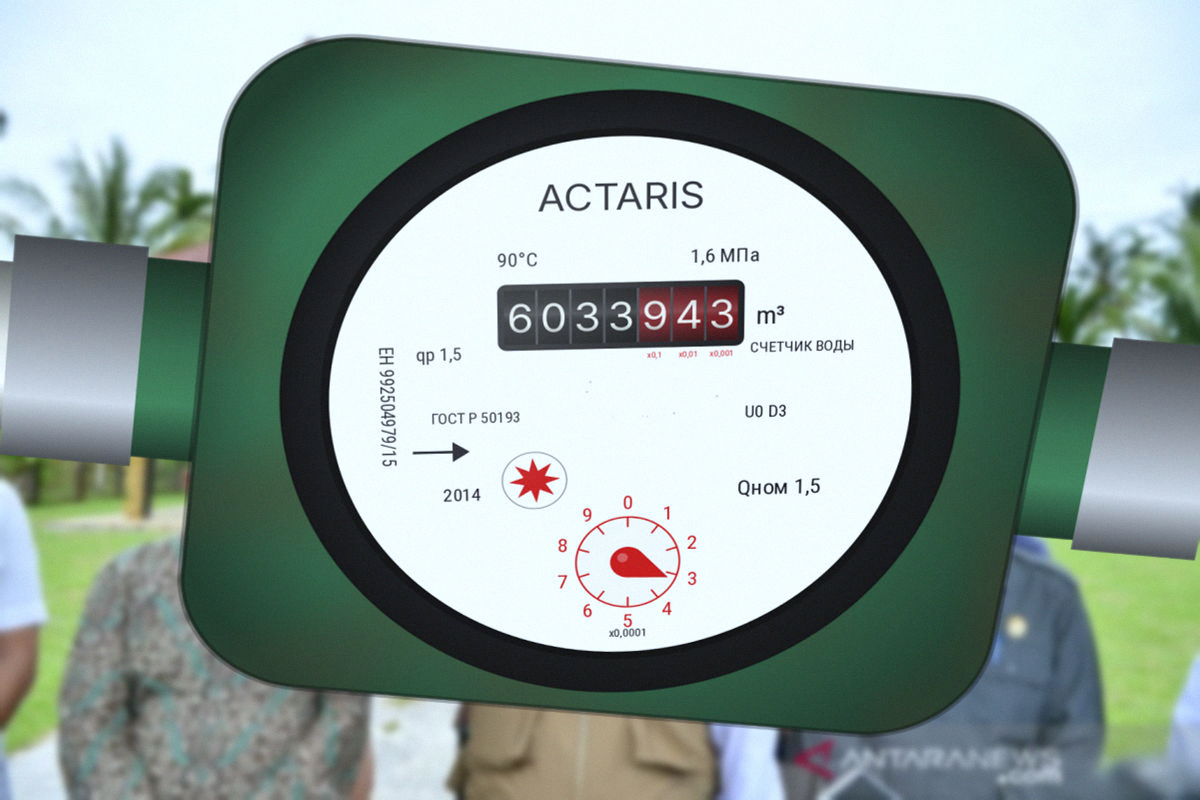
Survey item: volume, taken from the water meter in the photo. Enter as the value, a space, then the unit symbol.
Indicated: 6033.9433 m³
